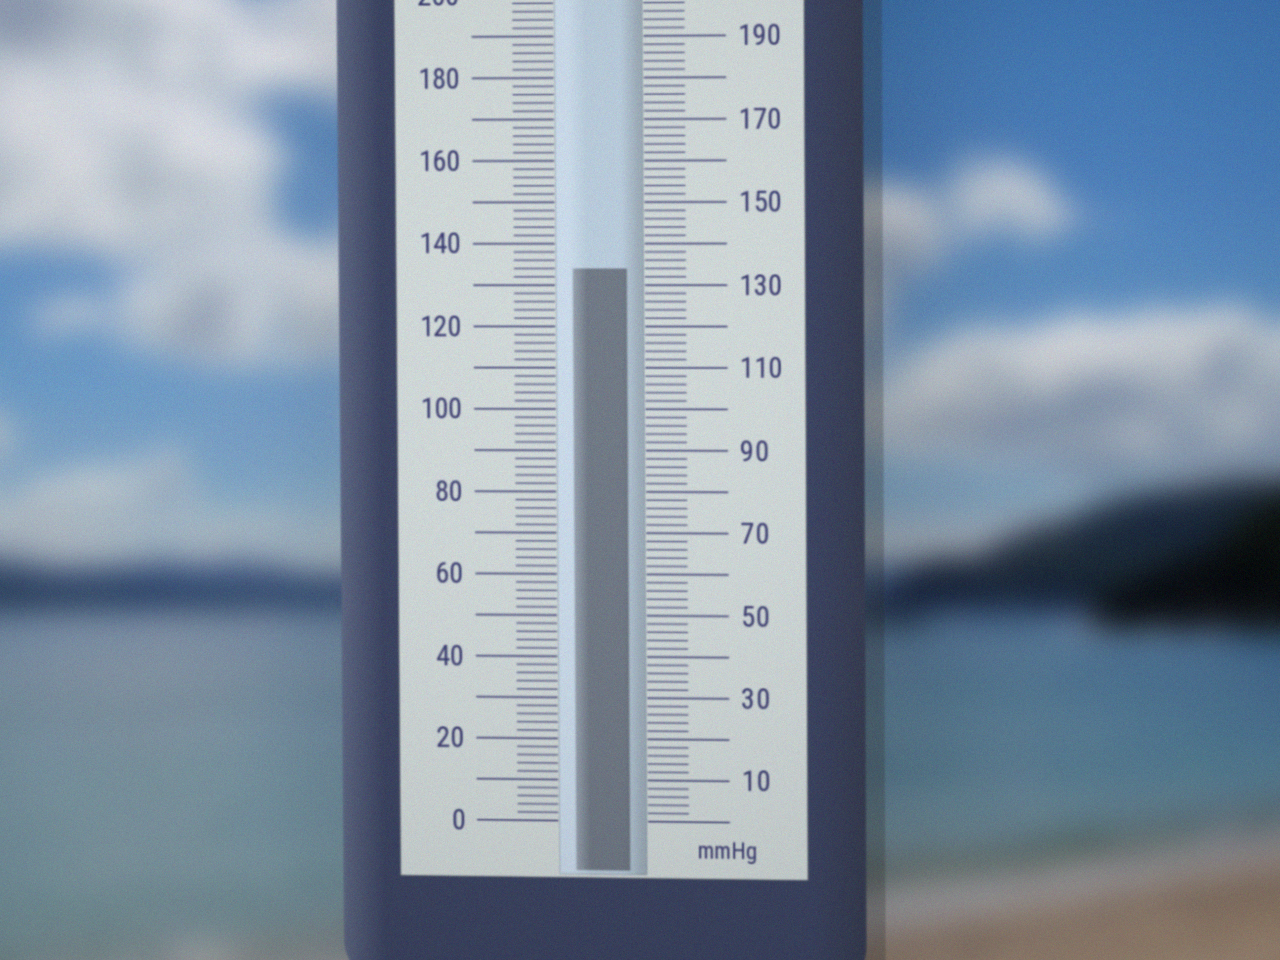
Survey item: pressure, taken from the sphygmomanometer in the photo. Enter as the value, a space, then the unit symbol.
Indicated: 134 mmHg
